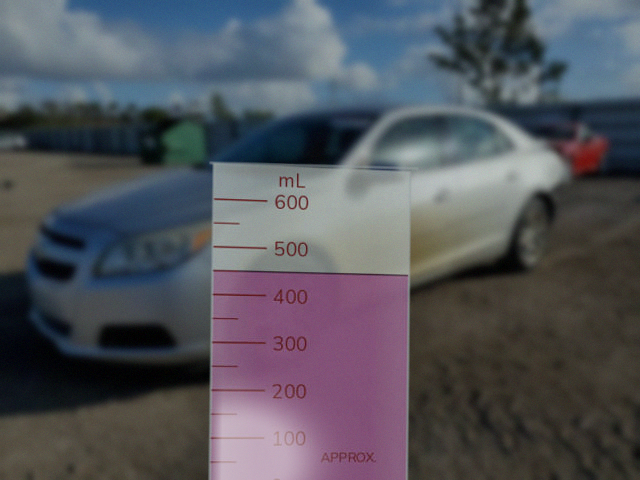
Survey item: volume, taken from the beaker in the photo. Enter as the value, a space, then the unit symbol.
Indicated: 450 mL
